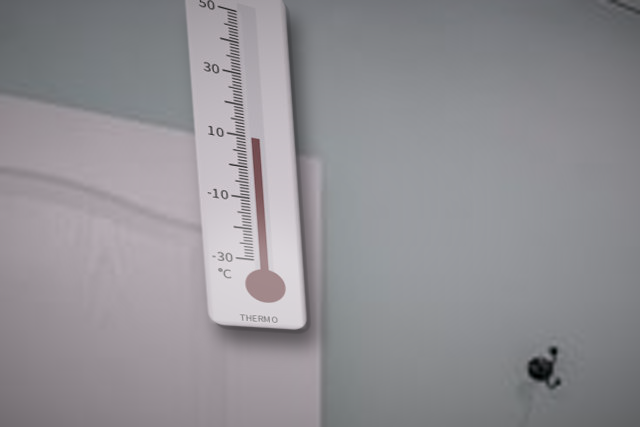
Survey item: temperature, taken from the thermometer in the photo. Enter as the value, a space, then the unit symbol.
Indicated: 10 °C
